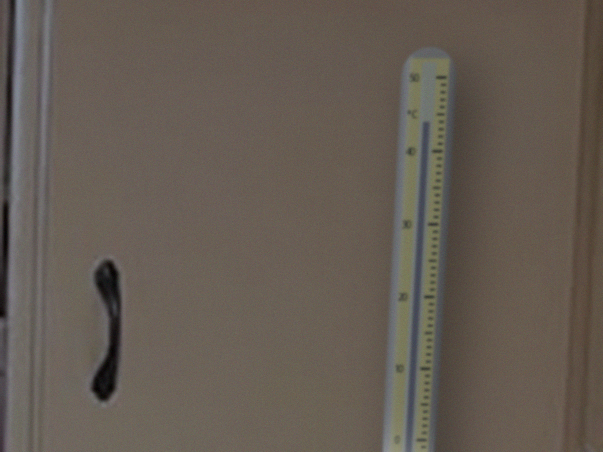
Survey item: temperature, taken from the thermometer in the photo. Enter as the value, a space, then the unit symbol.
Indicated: 44 °C
